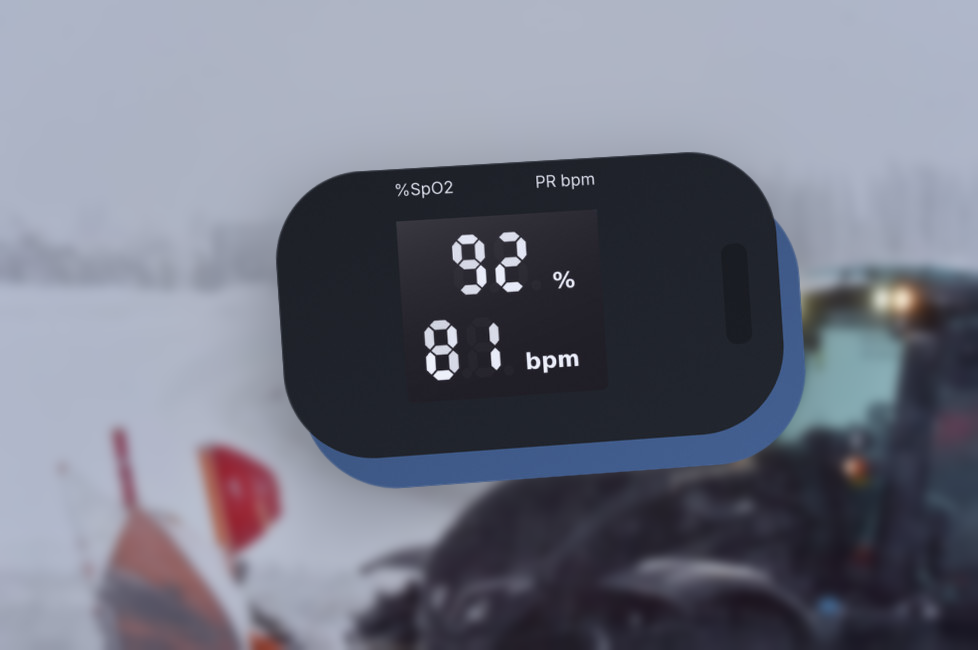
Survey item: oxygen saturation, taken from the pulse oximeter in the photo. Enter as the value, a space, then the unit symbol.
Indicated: 92 %
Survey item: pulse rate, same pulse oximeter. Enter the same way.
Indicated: 81 bpm
